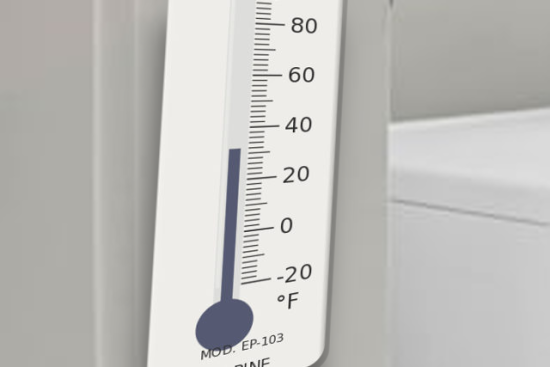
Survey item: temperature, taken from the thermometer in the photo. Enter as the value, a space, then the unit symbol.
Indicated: 32 °F
